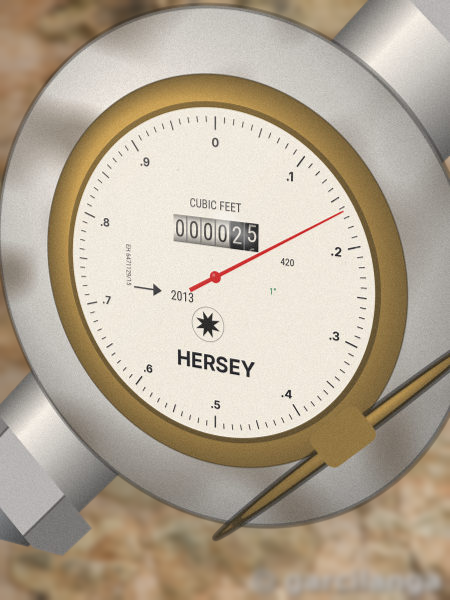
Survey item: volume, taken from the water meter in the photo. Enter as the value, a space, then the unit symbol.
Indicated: 25.16 ft³
